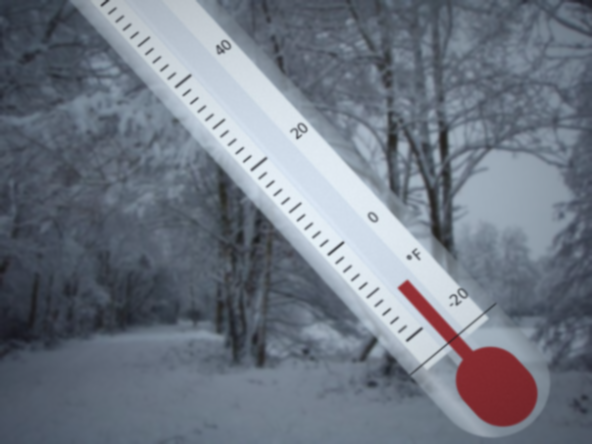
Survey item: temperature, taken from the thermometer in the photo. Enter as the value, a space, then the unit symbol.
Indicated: -12 °F
